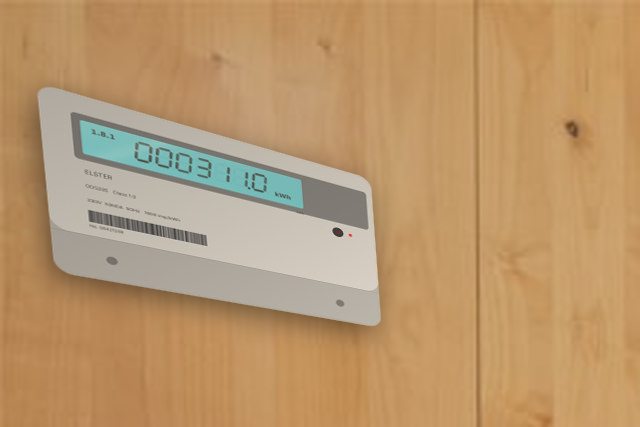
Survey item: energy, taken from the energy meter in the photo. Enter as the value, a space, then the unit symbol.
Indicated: 311.0 kWh
